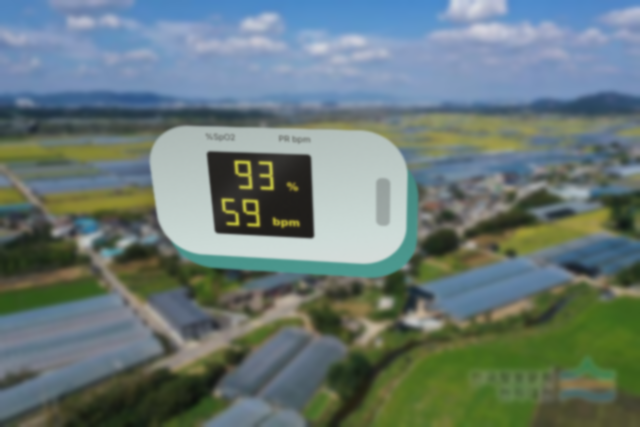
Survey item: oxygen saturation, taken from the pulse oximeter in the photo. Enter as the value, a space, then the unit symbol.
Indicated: 93 %
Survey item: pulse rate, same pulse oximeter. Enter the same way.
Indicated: 59 bpm
